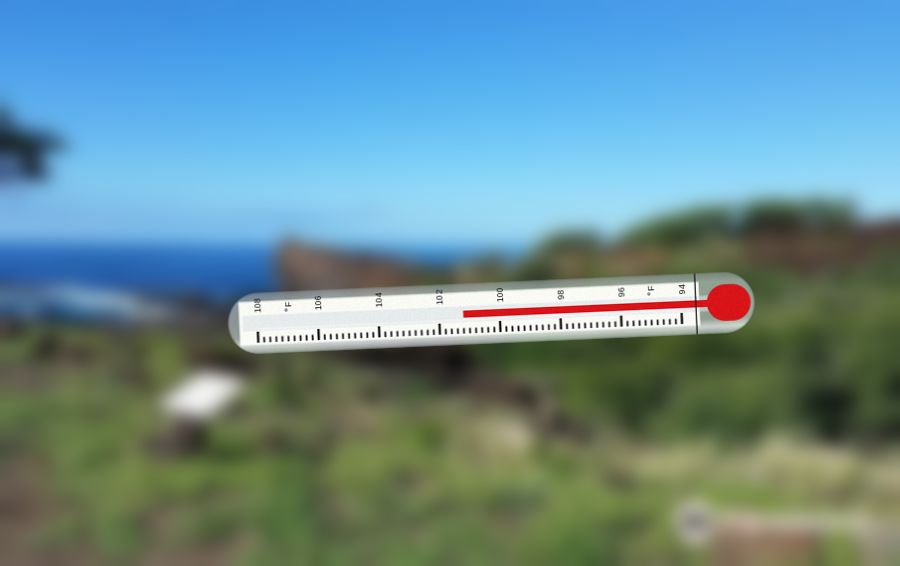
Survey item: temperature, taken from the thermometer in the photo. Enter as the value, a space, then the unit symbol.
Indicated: 101.2 °F
